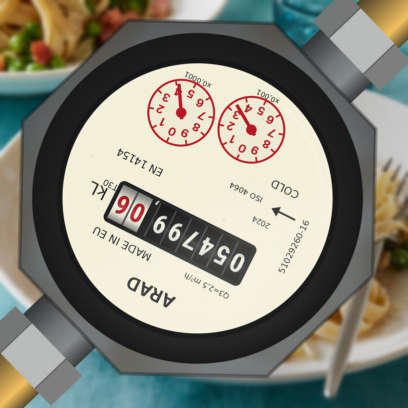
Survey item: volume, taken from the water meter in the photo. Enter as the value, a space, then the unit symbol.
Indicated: 54799.0634 kL
